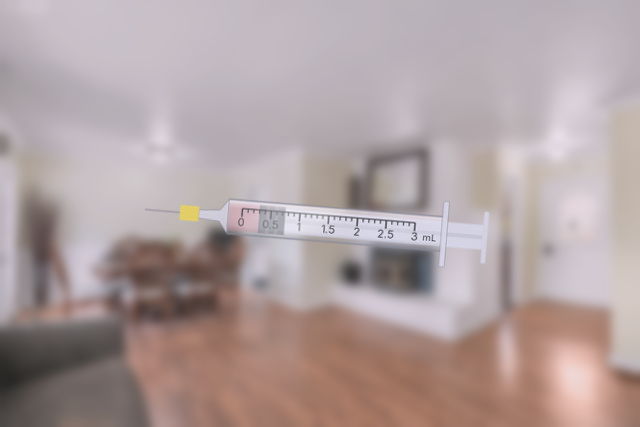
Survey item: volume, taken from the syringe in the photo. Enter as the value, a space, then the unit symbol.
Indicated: 0.3 mL
